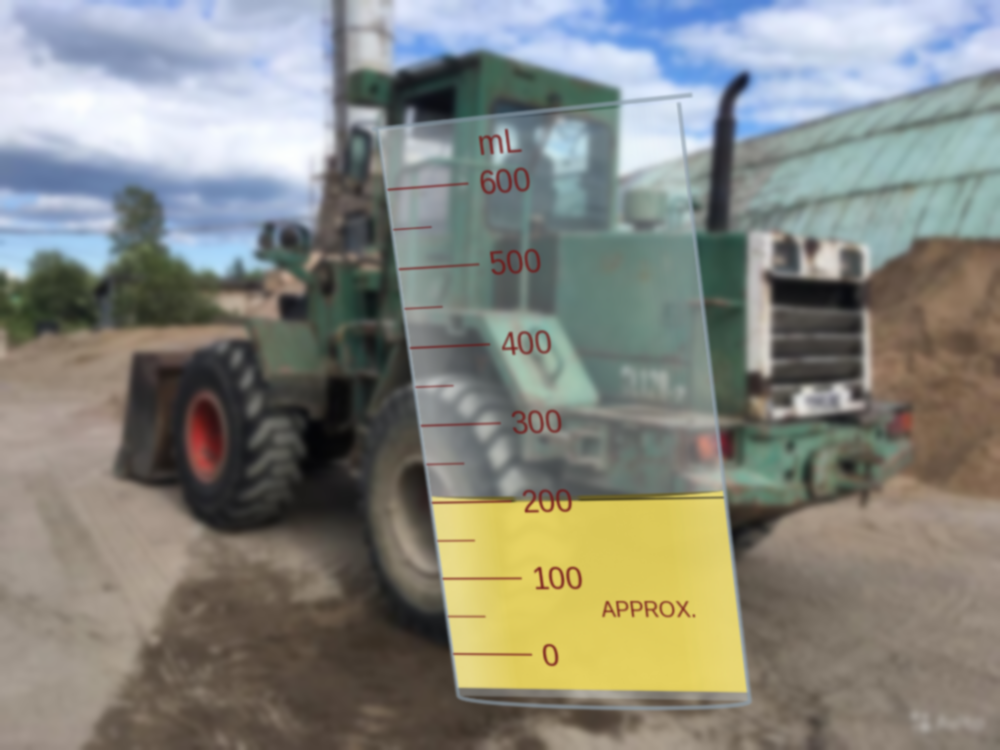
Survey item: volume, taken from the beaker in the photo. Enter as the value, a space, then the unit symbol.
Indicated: 200 mL
